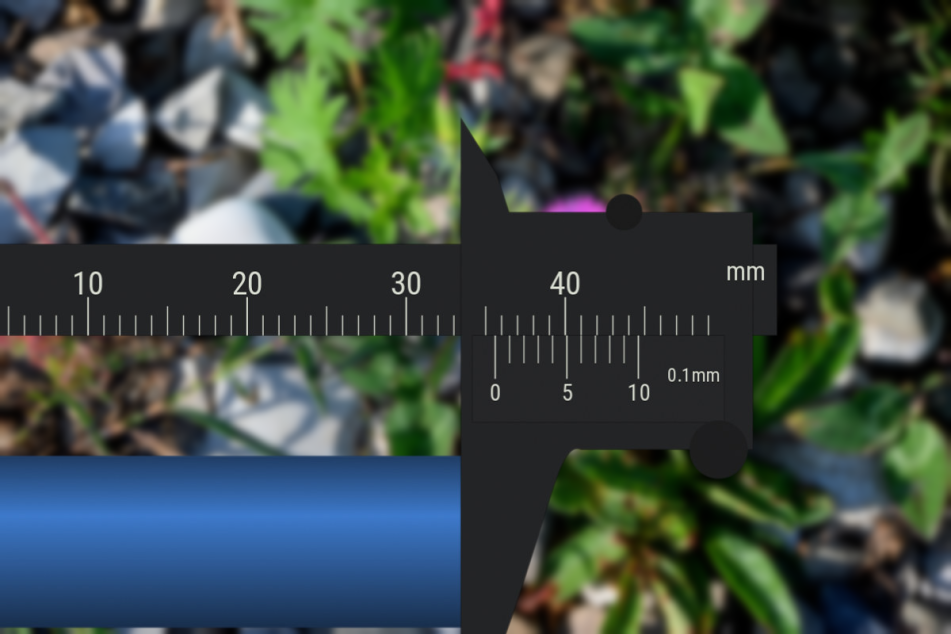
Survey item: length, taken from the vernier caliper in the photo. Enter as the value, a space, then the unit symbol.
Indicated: 35.6 mm
